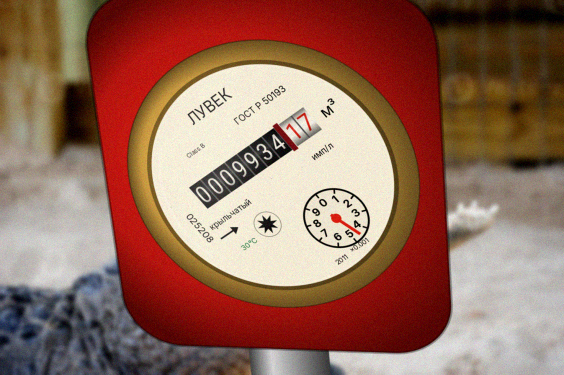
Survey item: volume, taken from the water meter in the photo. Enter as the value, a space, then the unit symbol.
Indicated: 9934.174 m³
